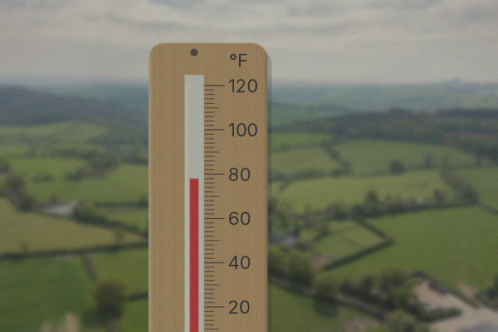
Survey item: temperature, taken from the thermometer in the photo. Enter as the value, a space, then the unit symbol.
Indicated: 78 °F
